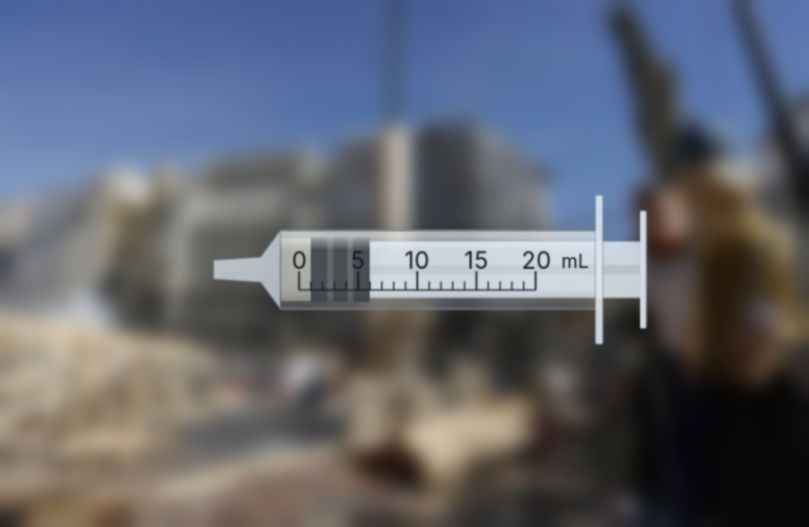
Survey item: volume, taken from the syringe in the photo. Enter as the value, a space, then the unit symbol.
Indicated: 1 mL
